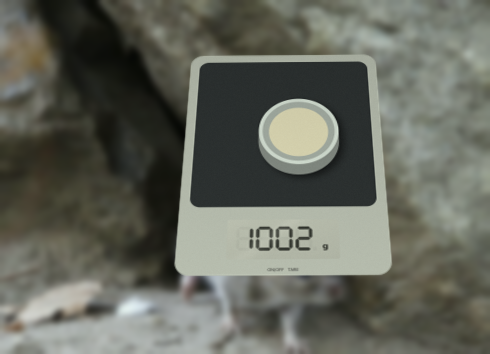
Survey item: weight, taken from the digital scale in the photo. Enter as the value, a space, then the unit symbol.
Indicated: 1002 g
